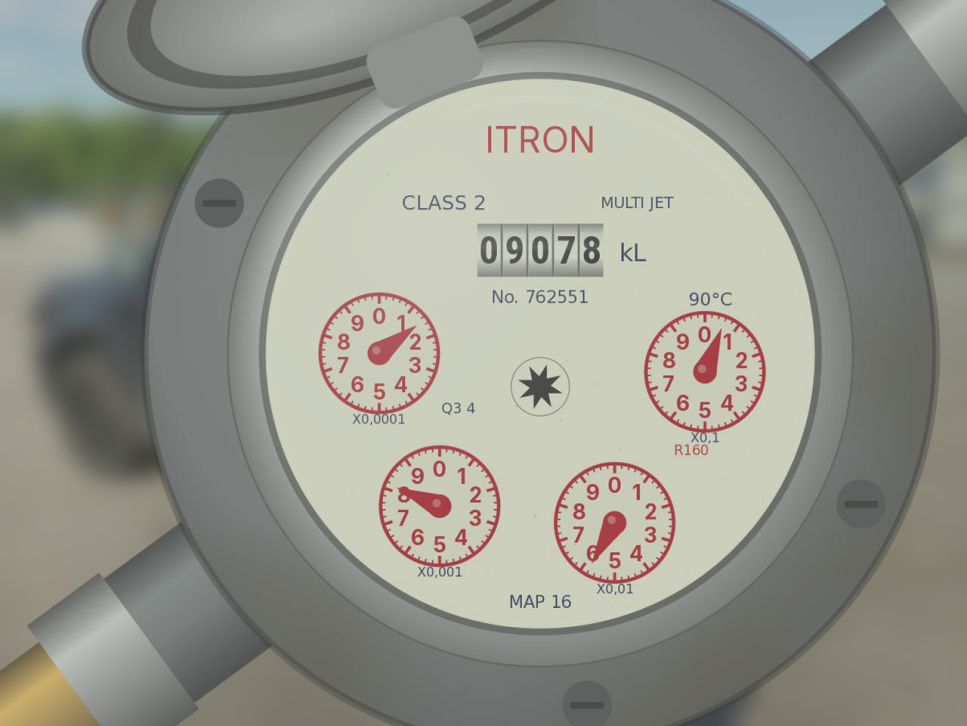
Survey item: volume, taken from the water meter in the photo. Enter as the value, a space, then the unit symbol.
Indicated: 9078.0581 kL
